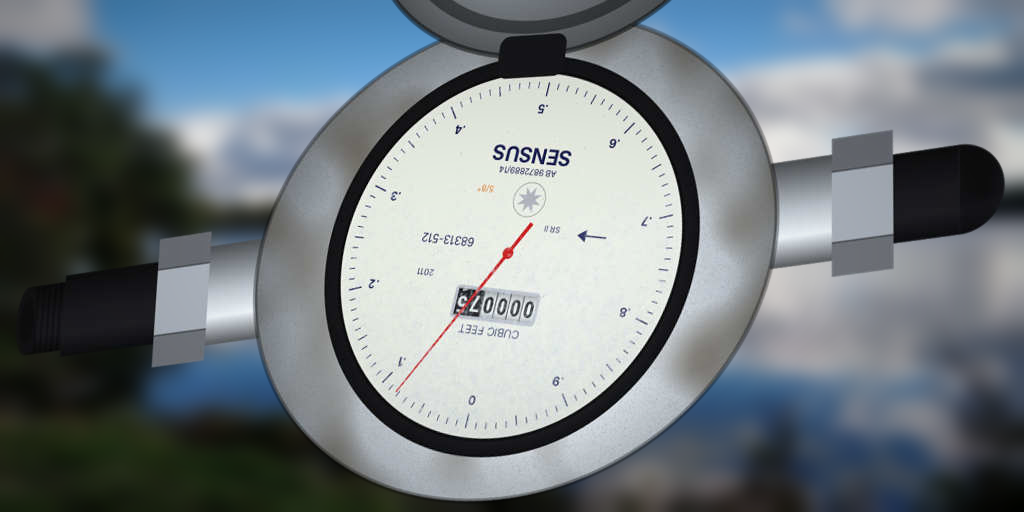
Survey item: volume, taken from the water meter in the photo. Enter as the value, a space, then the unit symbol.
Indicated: 75.08 ft³
